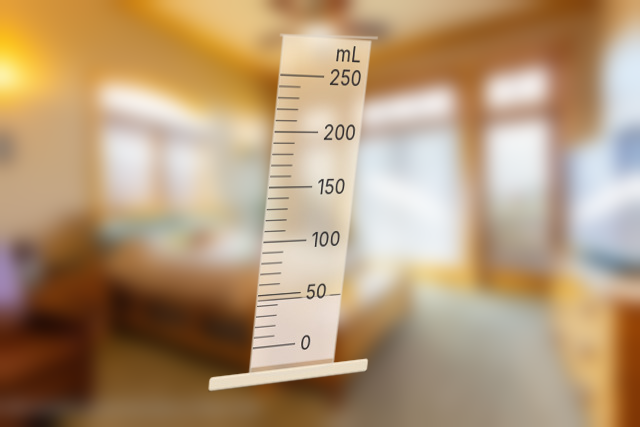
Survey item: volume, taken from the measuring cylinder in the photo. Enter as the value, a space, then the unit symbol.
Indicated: 45 mL
